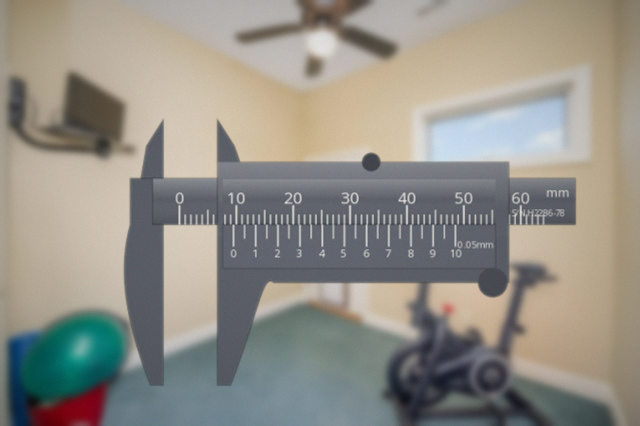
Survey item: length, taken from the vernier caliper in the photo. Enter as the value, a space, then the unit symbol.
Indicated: 9.5 mm
